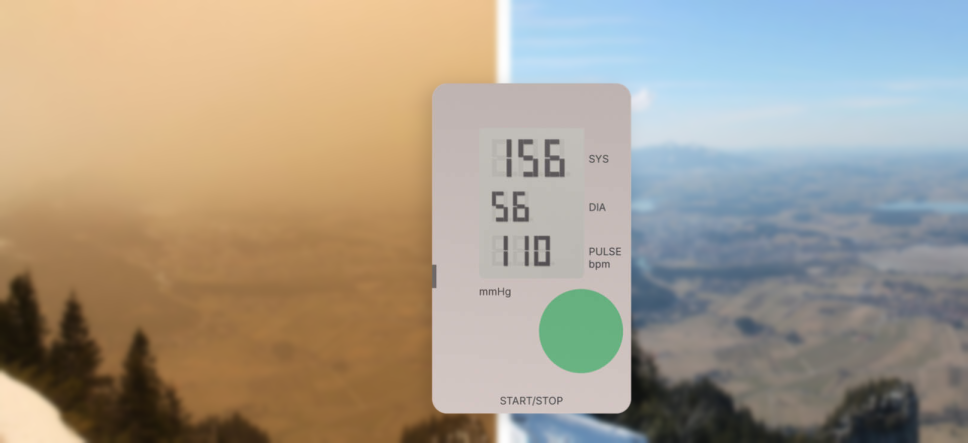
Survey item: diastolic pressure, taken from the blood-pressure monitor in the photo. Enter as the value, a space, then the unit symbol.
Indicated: 56 mmHg
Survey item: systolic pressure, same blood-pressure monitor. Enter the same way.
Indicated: 156 mmHg
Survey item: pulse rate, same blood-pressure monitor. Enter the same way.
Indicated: 110 bpm
